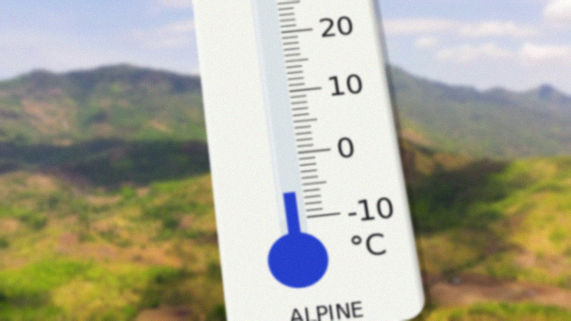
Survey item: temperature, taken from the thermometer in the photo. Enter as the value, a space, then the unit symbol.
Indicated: -6 °C
